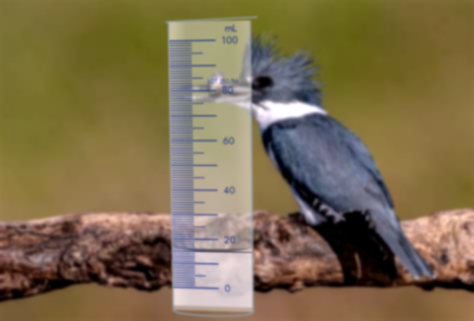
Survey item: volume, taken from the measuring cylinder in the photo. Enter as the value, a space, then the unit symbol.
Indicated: 15 mL
